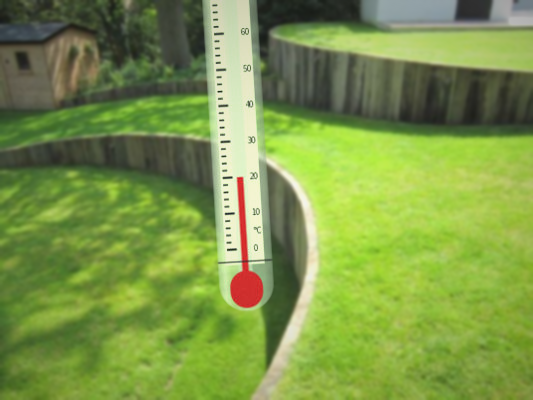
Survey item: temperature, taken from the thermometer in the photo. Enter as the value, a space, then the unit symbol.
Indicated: 20 °C
